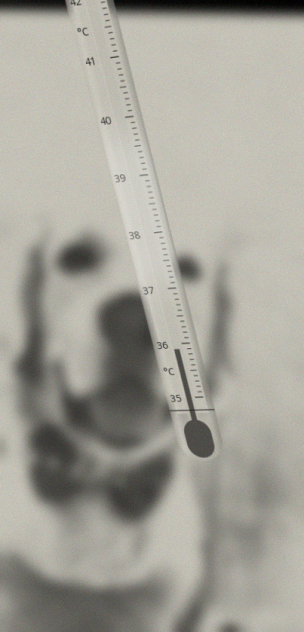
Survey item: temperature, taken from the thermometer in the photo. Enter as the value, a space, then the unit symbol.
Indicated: 35.9 °C
